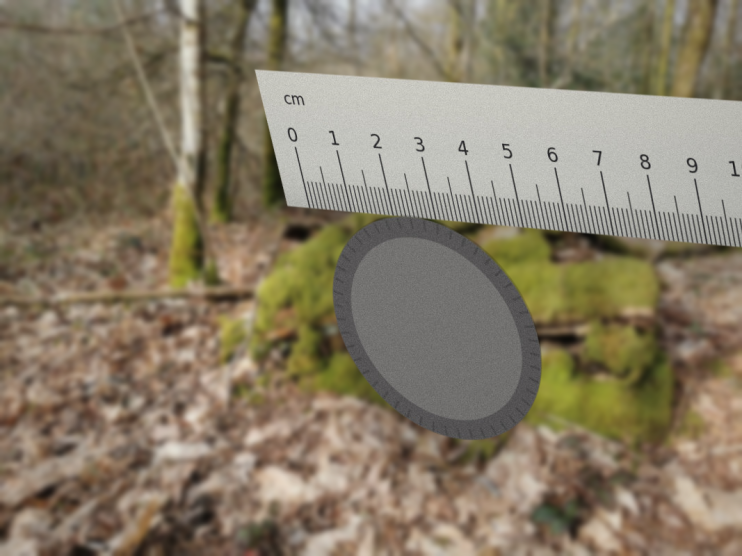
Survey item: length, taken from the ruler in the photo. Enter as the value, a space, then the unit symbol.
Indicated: 4.8 cm
